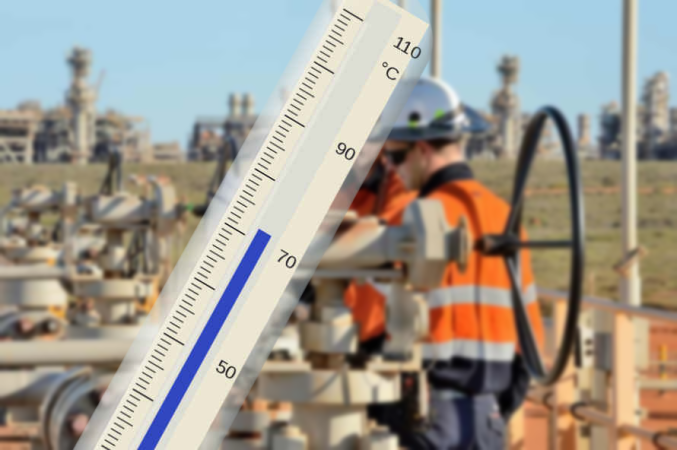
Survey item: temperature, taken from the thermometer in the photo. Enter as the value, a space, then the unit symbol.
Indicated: 72 °C
